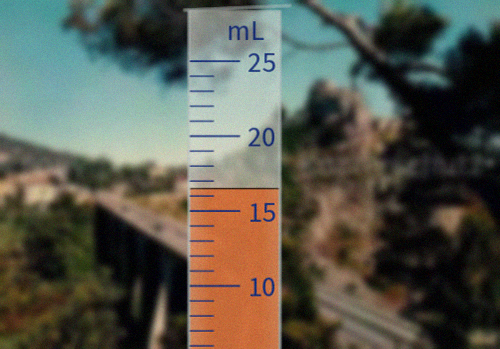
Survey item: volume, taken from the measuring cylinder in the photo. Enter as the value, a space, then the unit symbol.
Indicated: 16.5 mL
